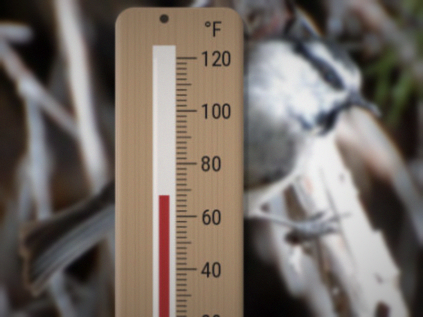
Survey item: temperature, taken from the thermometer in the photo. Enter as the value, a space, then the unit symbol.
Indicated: 68 °F
